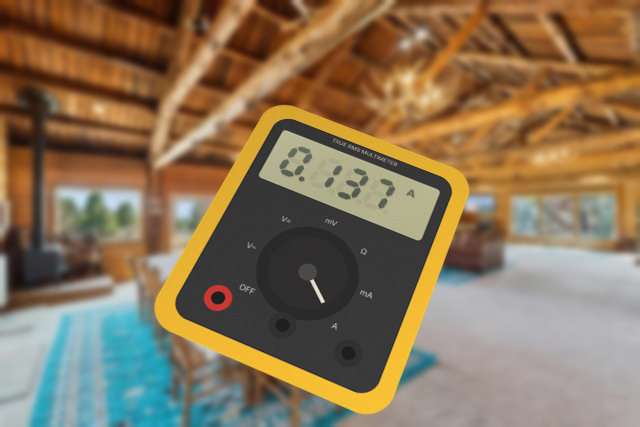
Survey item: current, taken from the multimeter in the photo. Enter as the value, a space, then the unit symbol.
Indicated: 0.137 A
